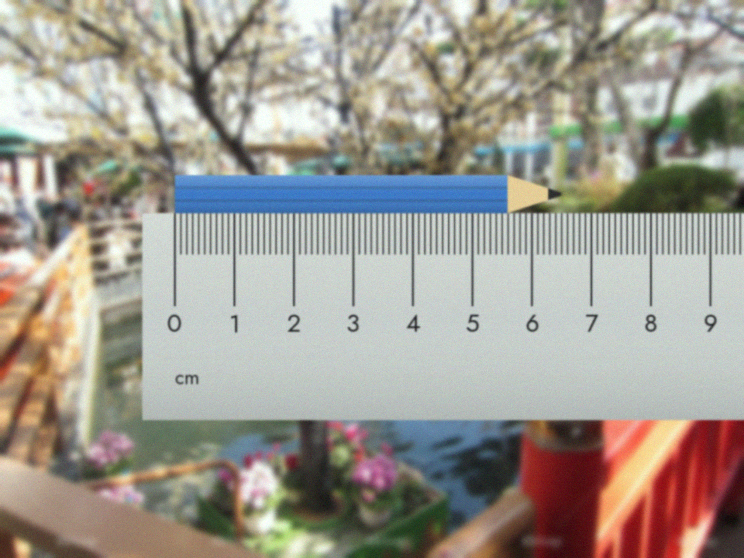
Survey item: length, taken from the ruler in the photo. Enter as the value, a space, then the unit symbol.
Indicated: 6.5 cm
